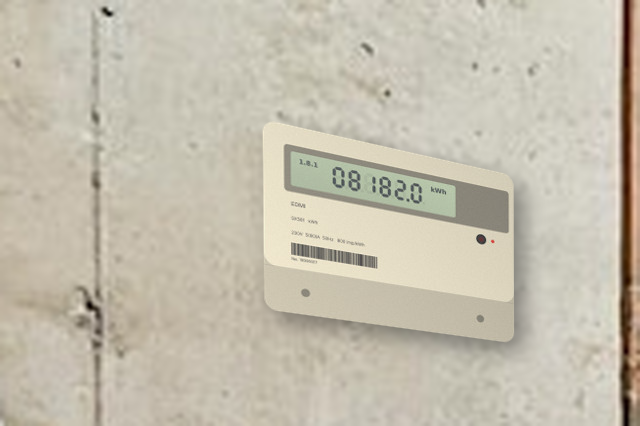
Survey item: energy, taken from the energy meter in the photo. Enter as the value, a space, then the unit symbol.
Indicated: 8182.0 kWh
